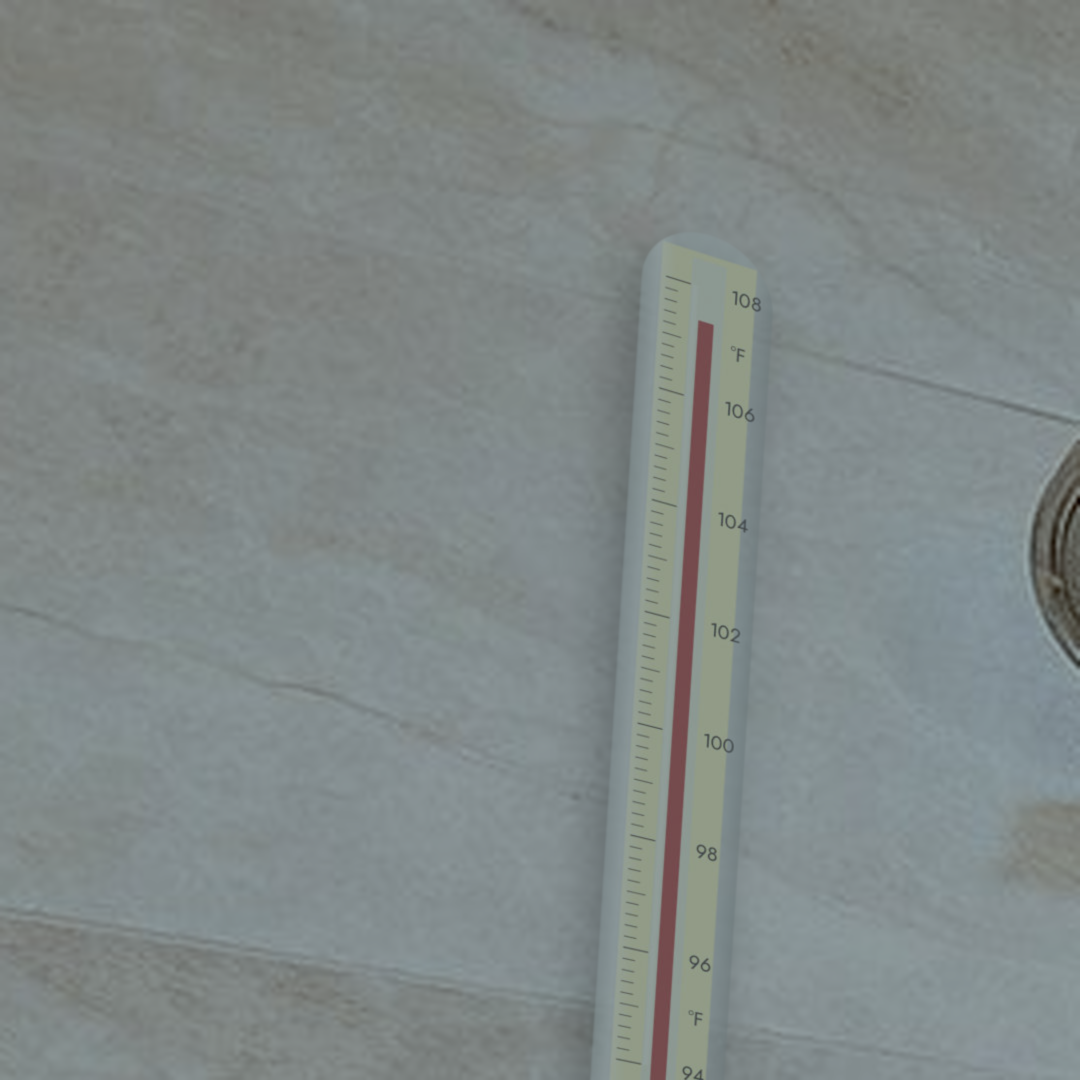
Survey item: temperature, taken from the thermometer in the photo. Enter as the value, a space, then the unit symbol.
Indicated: 107.4 °F
